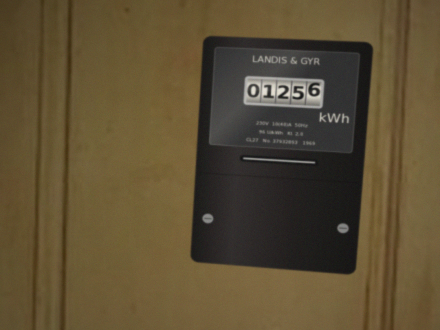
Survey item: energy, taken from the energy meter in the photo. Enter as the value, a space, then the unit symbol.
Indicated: 1256 kWh
